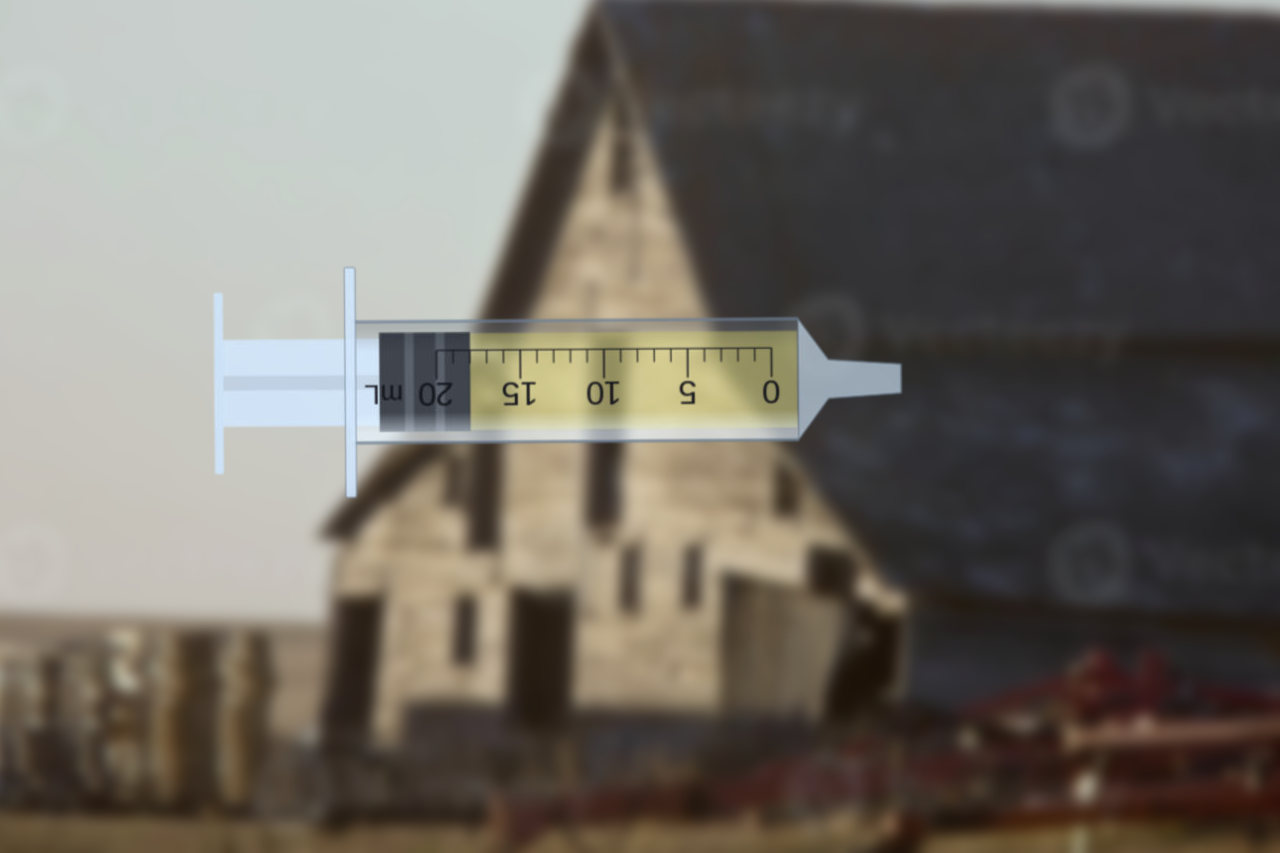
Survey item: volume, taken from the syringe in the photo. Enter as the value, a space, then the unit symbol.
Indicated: 18 mL
